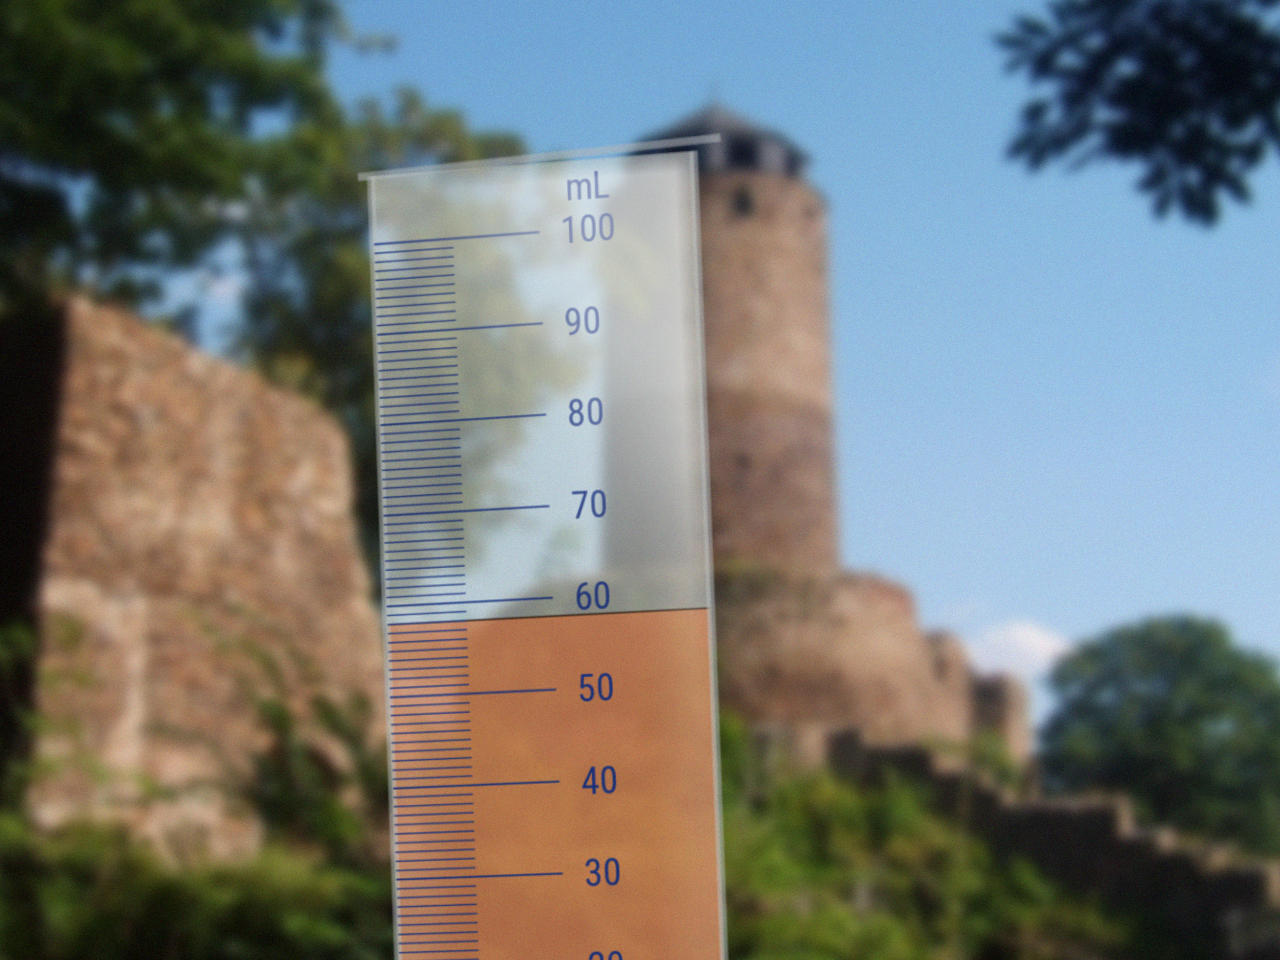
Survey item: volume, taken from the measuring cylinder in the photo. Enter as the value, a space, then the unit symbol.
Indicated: 58 mL
